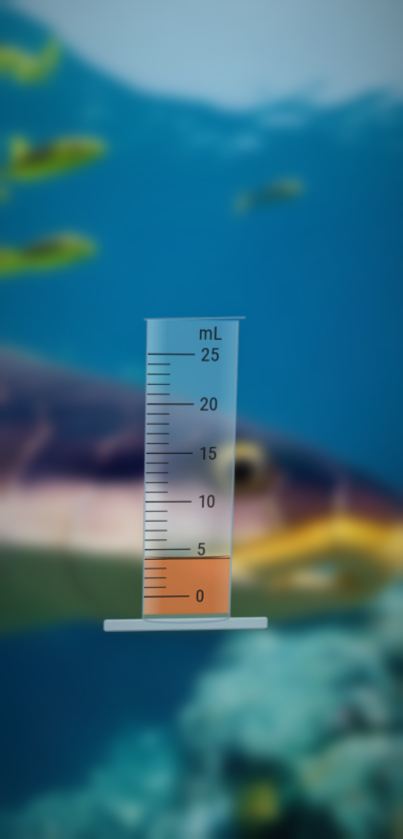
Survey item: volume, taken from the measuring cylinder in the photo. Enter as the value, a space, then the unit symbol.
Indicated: 4 mL
